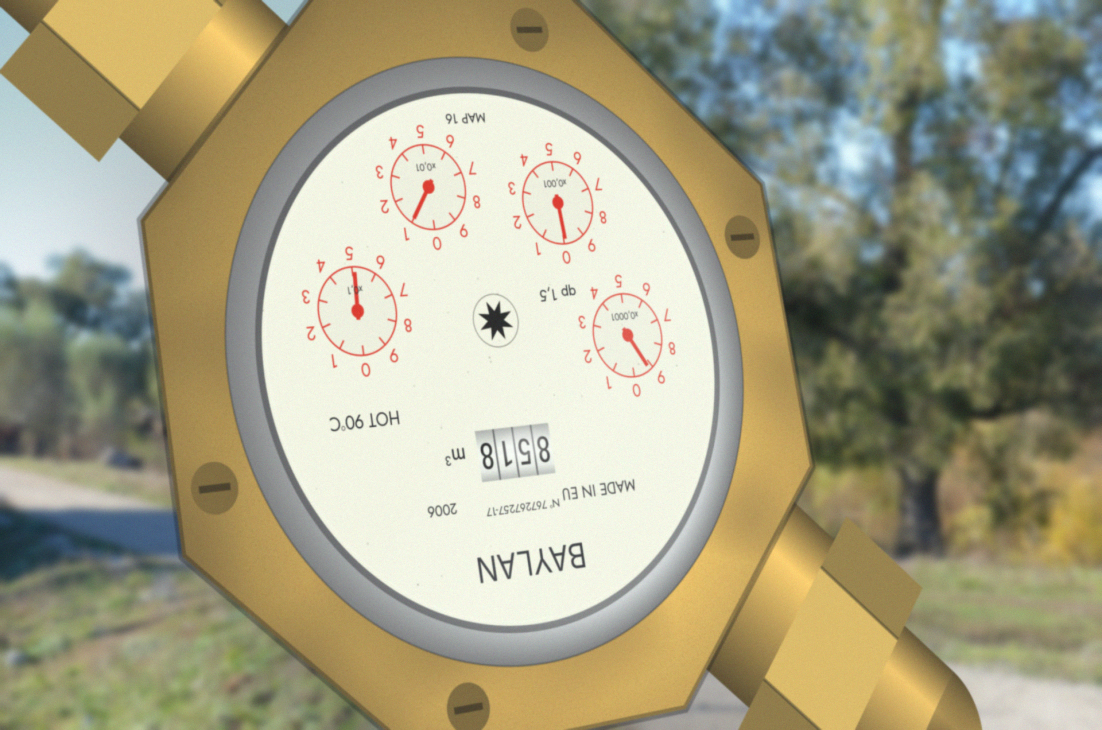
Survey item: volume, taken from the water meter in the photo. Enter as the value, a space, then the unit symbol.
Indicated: 8518.5099 m³
